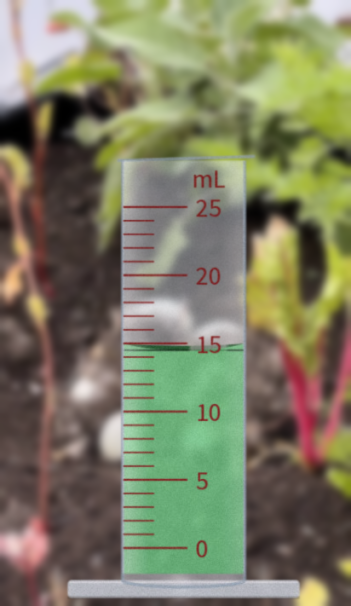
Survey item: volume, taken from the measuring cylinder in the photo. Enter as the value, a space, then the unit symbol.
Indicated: 14.5 mL
